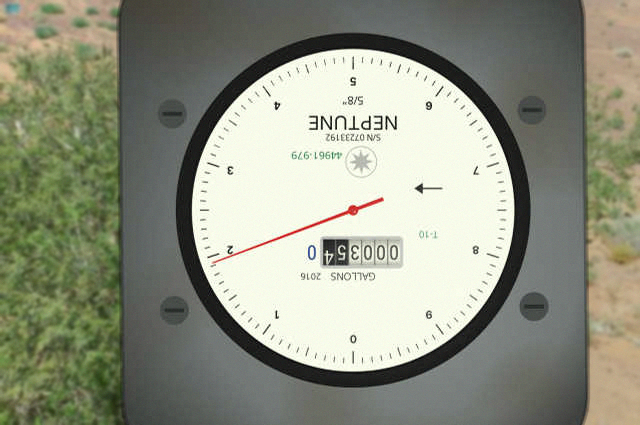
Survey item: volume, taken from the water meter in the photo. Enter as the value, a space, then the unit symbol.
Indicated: 3541.9 gal
